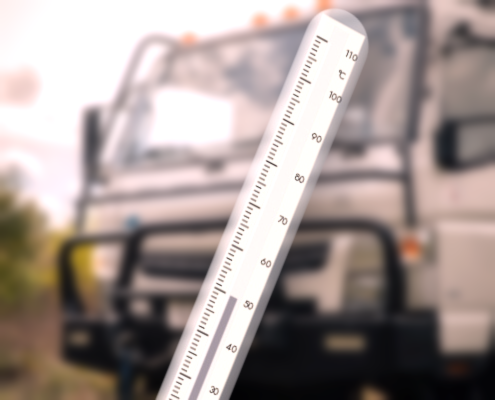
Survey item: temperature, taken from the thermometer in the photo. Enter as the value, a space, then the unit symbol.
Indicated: 50 °C
